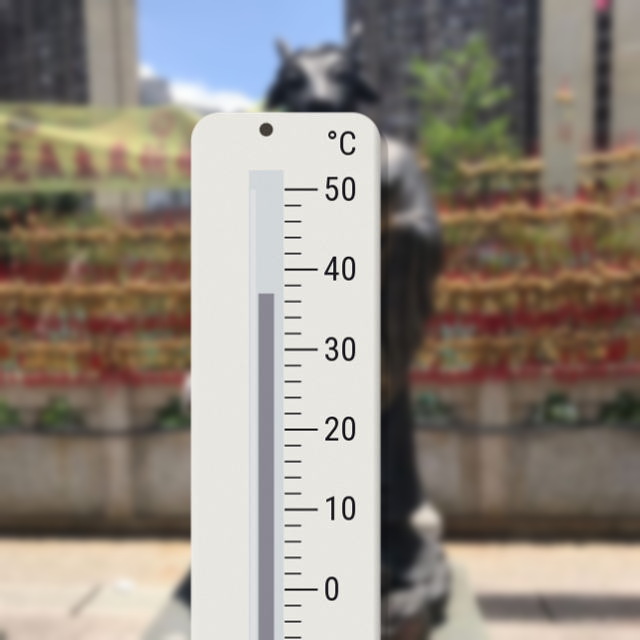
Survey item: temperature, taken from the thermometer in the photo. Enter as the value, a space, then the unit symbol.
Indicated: 37 °C
